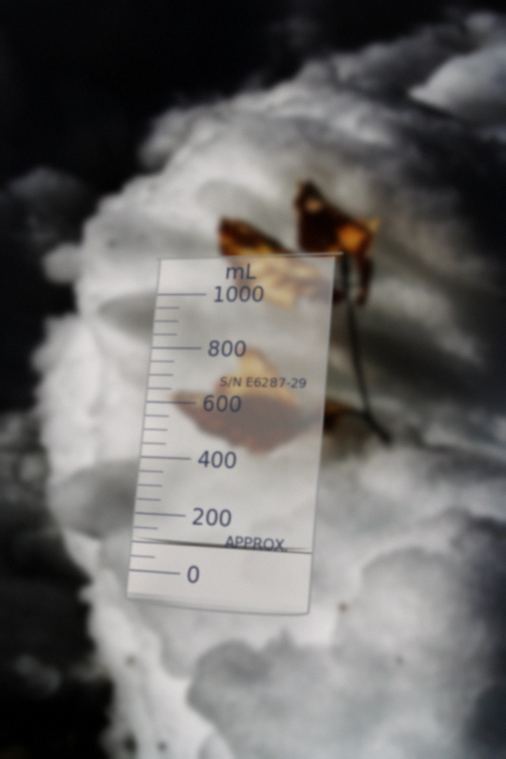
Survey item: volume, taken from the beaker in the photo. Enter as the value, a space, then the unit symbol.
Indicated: 100 mL
